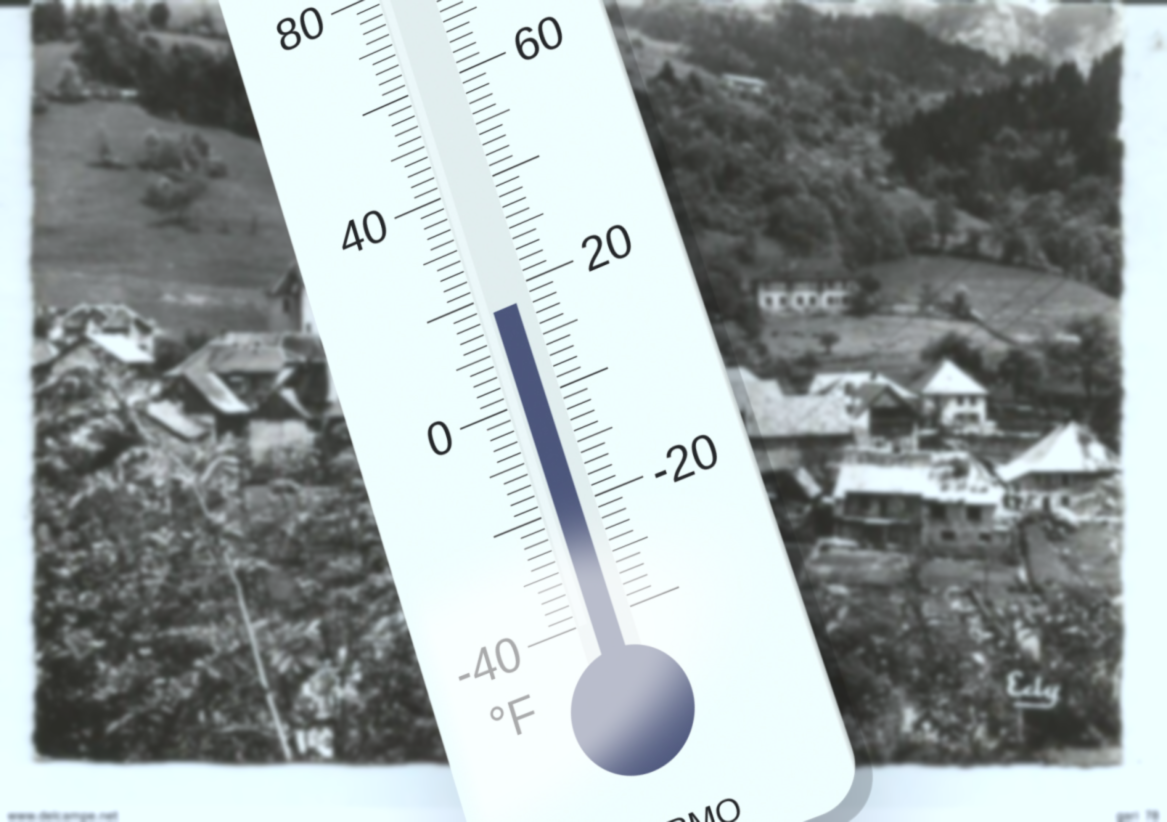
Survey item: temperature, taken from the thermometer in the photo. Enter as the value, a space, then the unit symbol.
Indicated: 17 °F
